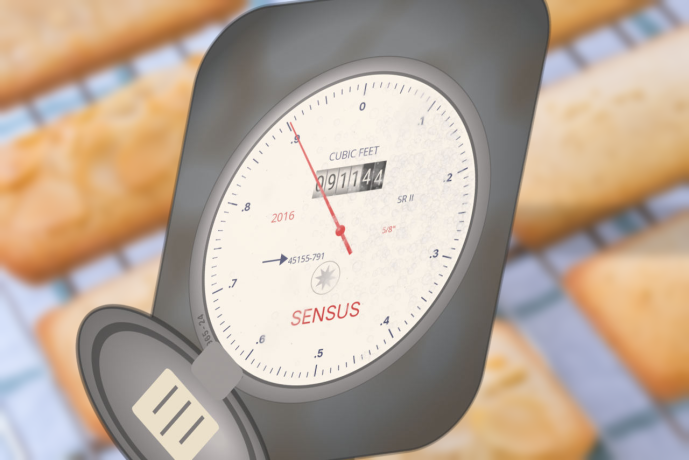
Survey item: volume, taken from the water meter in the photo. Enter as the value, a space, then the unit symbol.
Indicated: 91143.90 ft³
